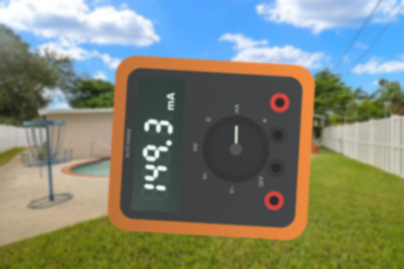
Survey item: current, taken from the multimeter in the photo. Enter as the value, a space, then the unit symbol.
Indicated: 149.3 mA
